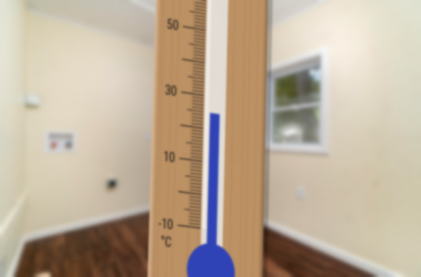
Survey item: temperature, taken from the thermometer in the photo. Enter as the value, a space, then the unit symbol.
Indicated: 25 °C
